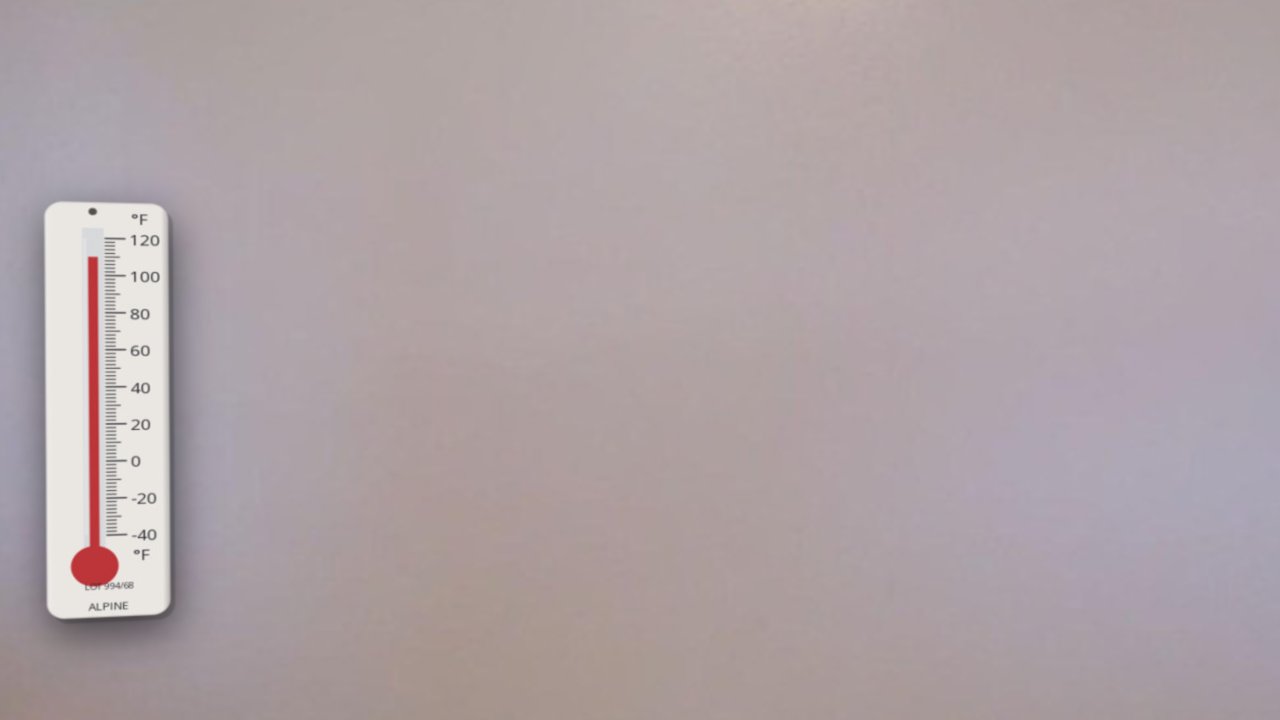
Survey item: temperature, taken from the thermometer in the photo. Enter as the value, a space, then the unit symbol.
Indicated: 110 °F
